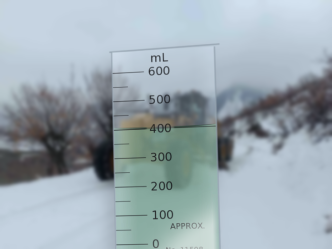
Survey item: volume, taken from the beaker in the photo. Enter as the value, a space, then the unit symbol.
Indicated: 400 mL
